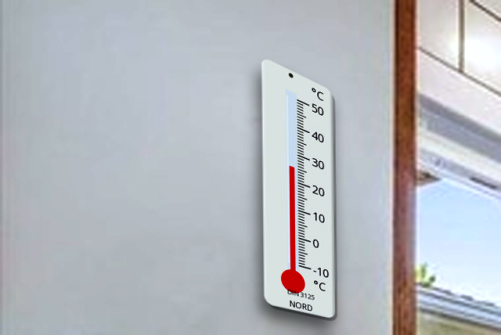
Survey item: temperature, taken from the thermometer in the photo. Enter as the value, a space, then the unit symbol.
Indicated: 25 °C
